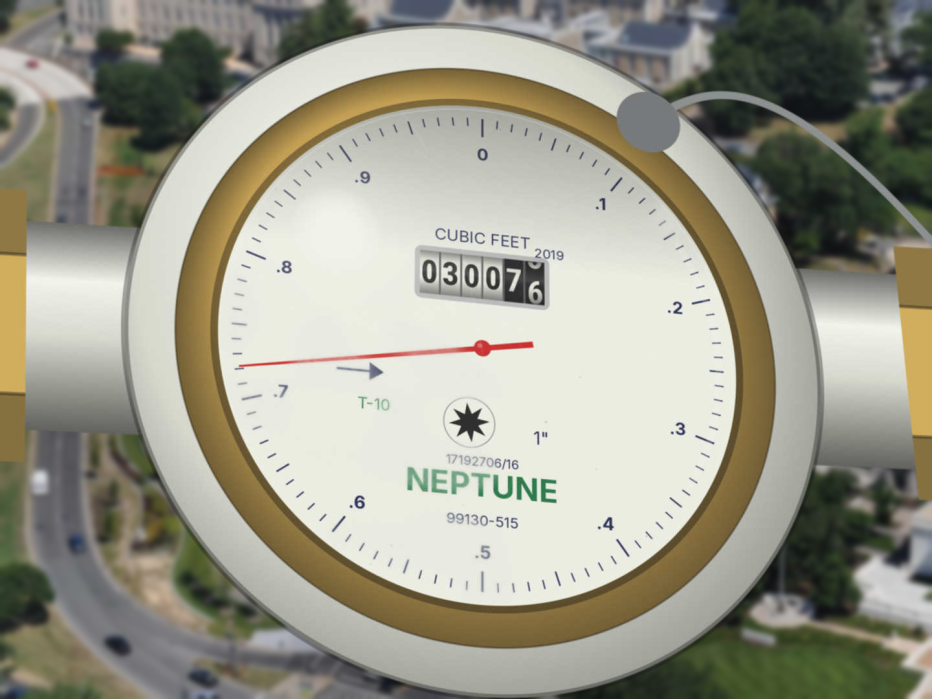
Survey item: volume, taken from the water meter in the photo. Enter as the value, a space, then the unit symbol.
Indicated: 30075.72 ft³
